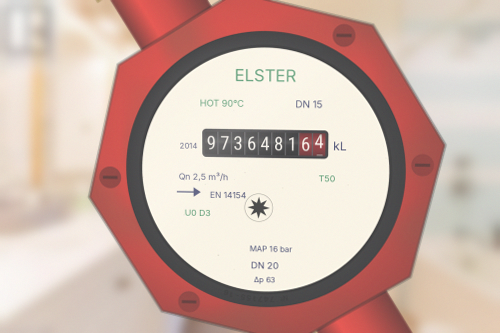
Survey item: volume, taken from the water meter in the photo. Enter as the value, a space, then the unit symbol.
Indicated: 9736481.64 kL
